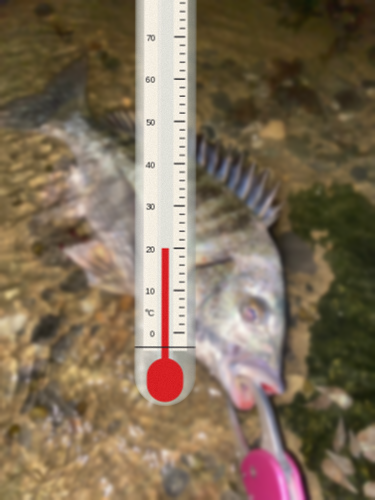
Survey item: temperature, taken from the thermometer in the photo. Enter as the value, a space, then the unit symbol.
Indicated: 20 °C
